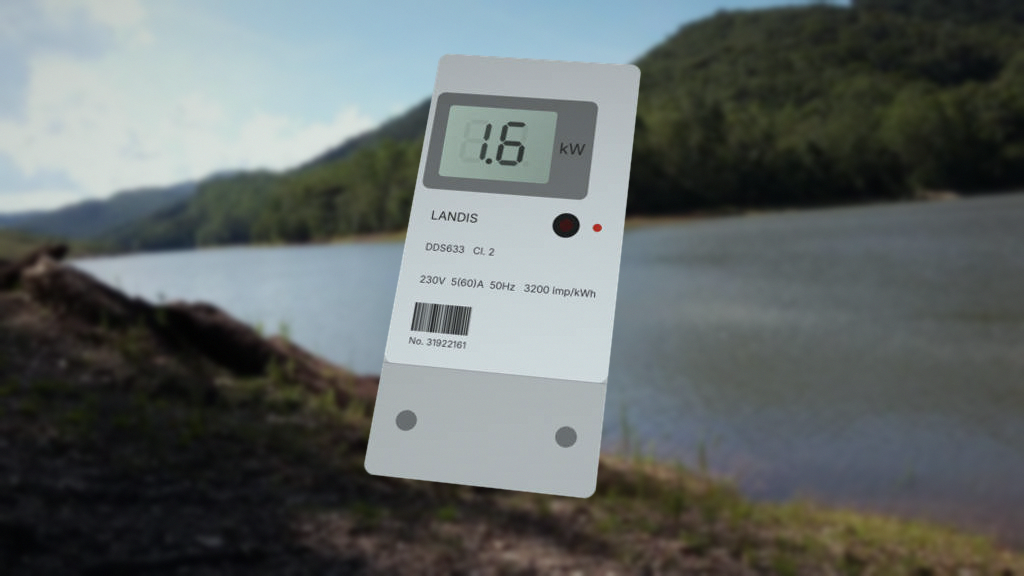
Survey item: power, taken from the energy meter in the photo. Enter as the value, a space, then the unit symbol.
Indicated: 1.6 kW
